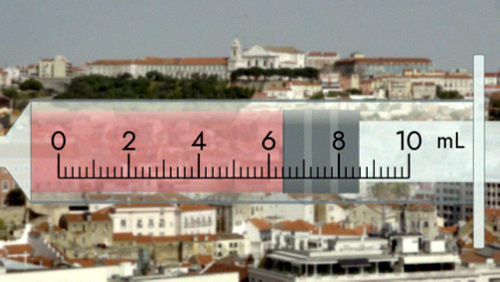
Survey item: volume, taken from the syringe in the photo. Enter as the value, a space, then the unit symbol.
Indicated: 6.4 mL
